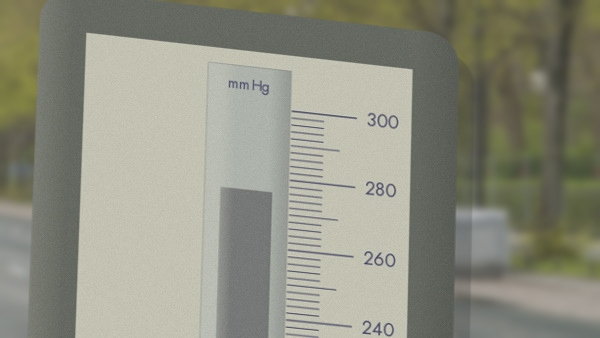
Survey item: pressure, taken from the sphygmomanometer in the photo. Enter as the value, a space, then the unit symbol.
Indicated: 276 mmHg
